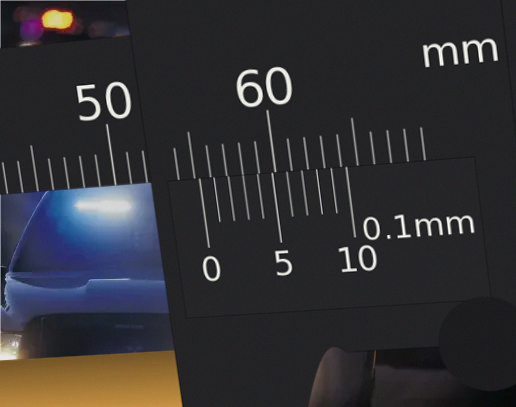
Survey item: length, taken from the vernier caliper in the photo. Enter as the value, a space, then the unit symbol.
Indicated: 55.3 mm
